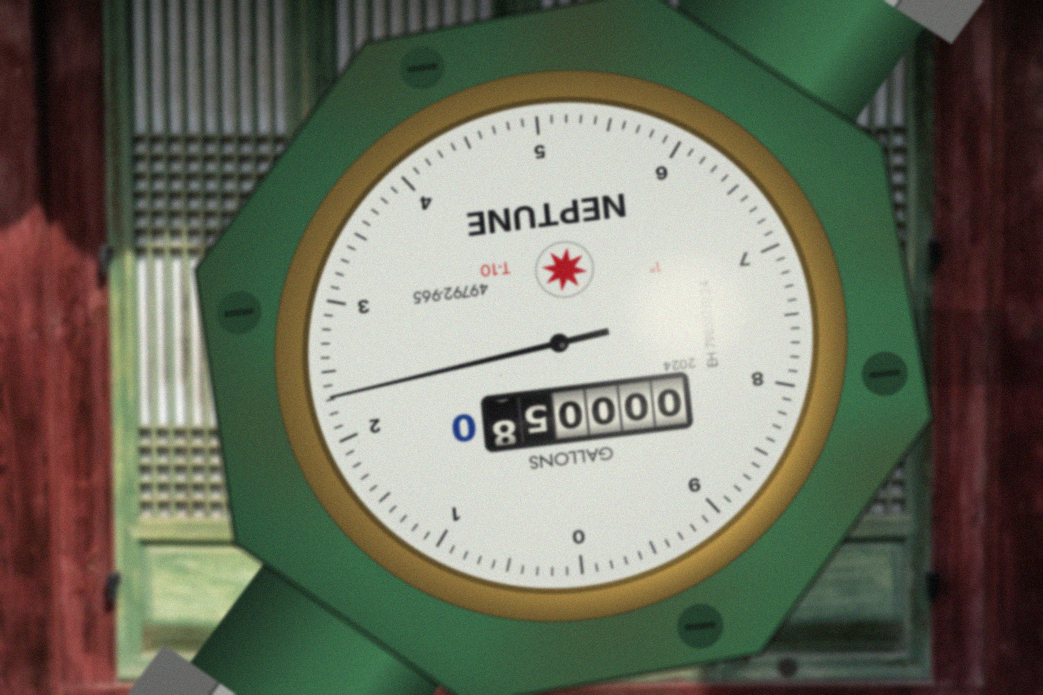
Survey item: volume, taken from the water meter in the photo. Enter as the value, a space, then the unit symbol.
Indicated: 582.3 gal
